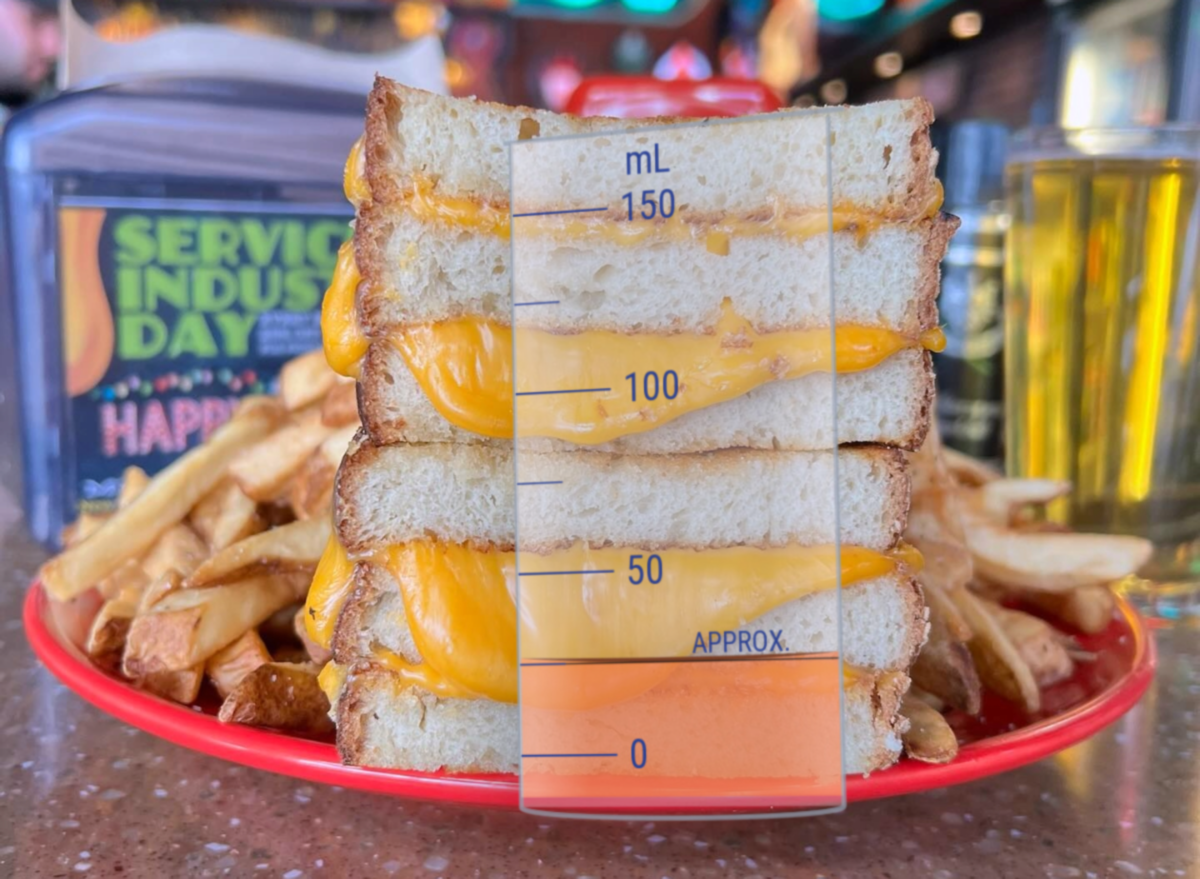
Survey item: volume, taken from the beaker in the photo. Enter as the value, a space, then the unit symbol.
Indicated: 25 mL
